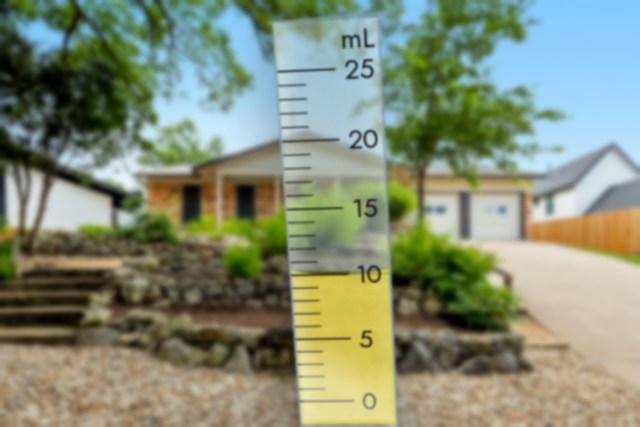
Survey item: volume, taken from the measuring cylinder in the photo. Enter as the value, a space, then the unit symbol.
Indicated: 10 mL
